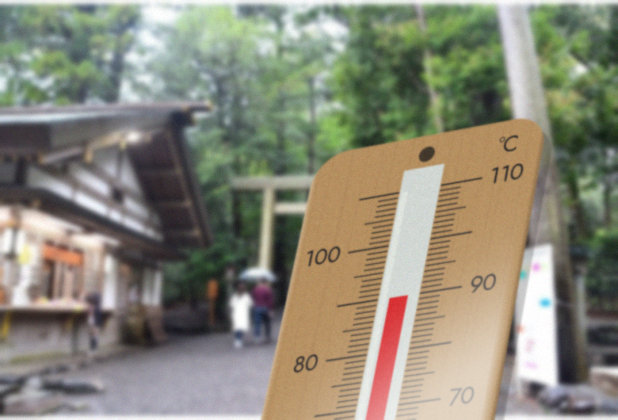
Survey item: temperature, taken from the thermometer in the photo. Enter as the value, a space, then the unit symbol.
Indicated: 90 °C
